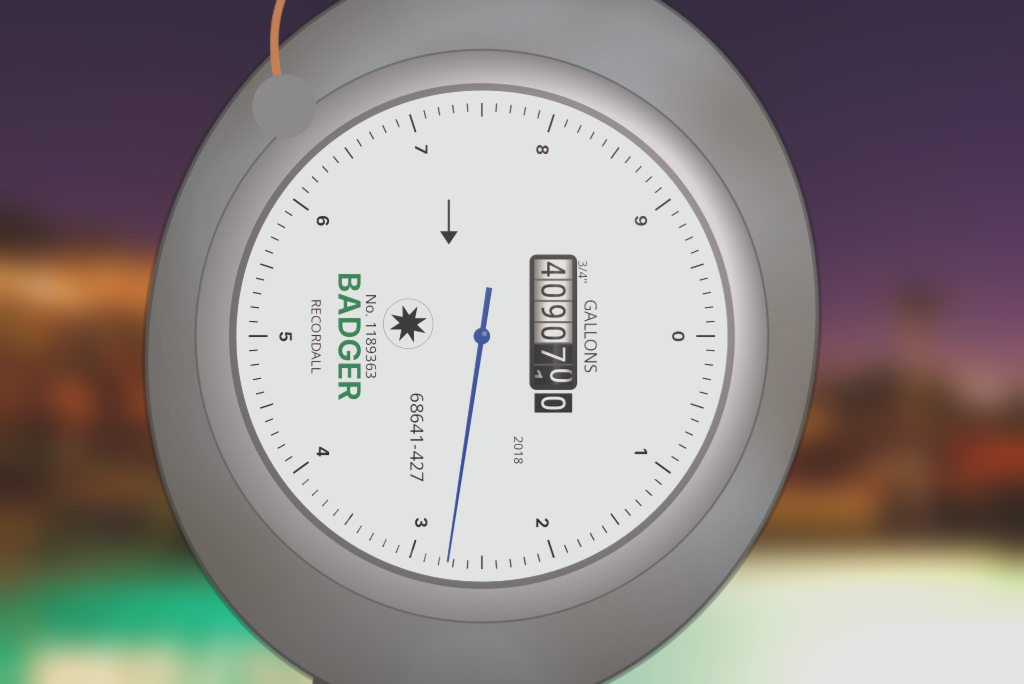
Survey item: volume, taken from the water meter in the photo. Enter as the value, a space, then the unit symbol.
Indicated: 4090702.7 gal
